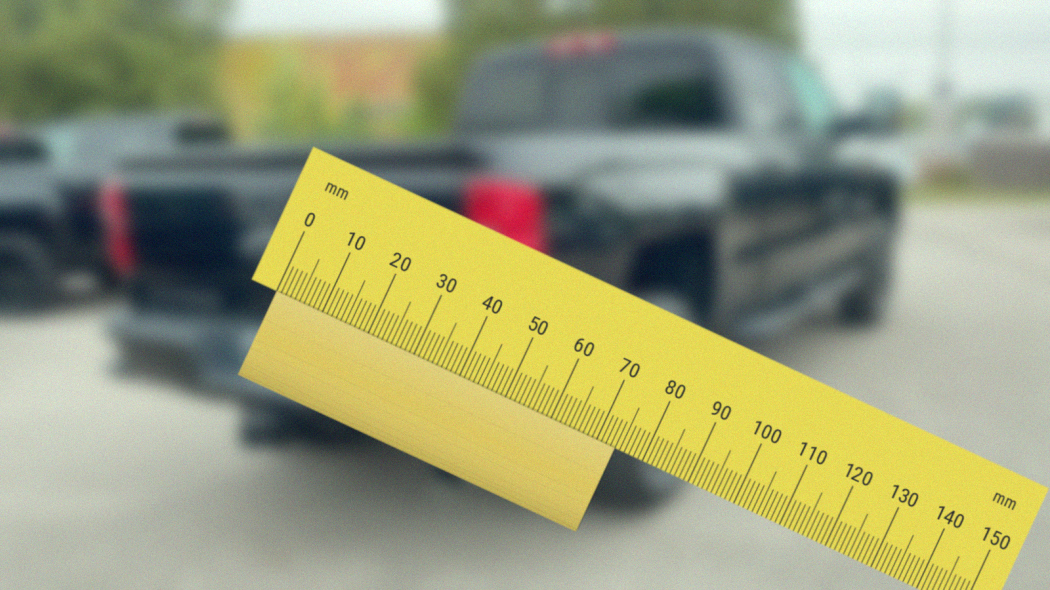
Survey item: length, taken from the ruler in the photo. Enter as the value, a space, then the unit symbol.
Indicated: 74 mm
